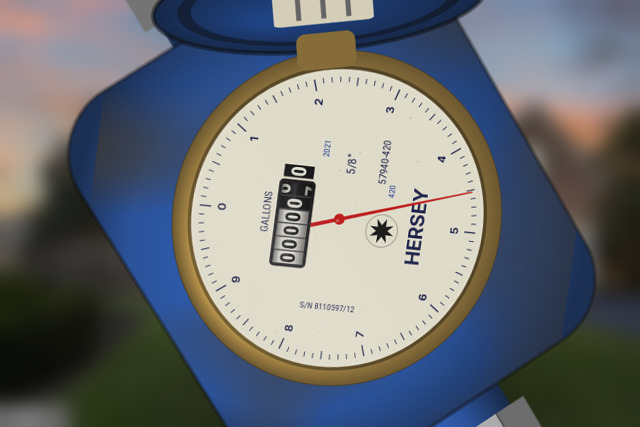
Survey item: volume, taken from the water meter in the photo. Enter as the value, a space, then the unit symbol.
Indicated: 64.5 gal
